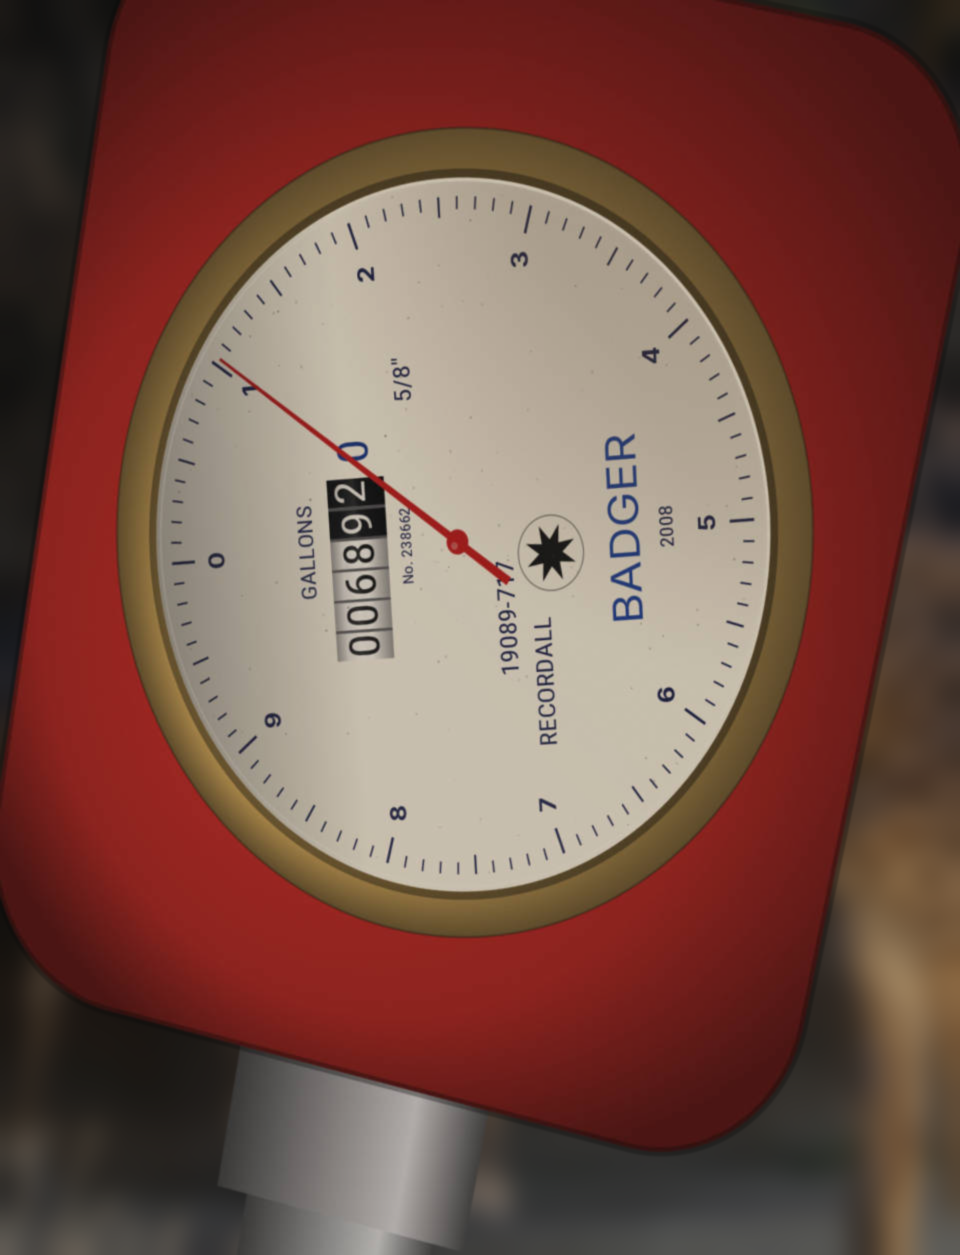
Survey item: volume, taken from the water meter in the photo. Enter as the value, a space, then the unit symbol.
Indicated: 68921.0 gal
